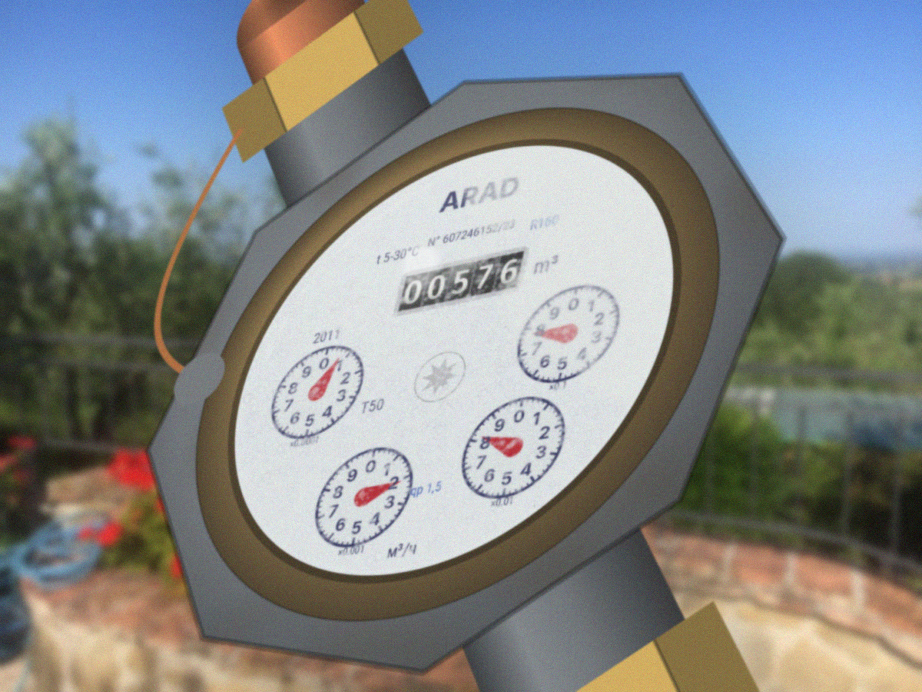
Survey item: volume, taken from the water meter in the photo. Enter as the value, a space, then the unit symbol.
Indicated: 576.7820 m³
